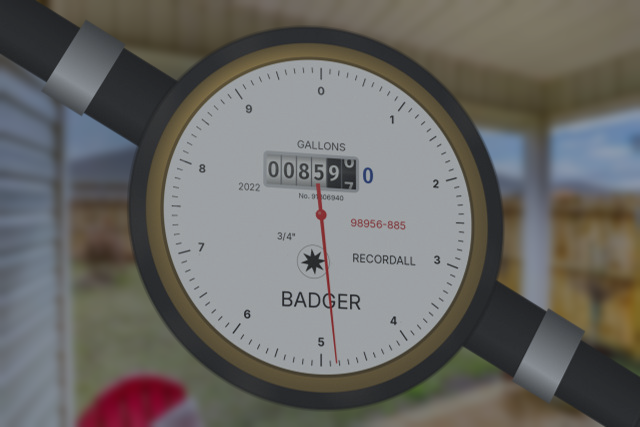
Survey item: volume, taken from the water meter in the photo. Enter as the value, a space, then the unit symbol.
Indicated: 85964.8 gal
